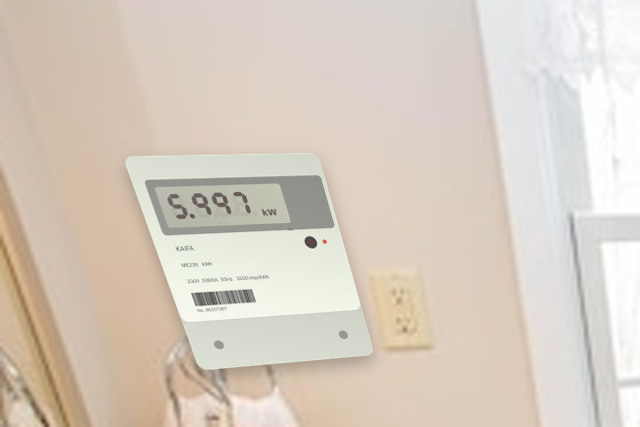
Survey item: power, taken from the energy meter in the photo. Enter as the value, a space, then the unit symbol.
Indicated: 5.997 kW
